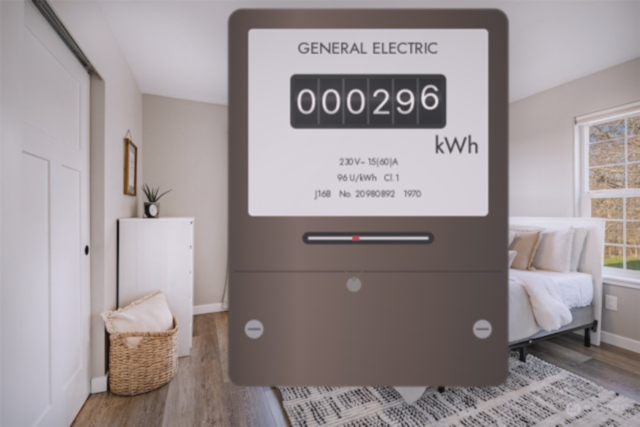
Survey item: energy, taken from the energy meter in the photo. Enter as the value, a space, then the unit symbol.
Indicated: 296 kWh
